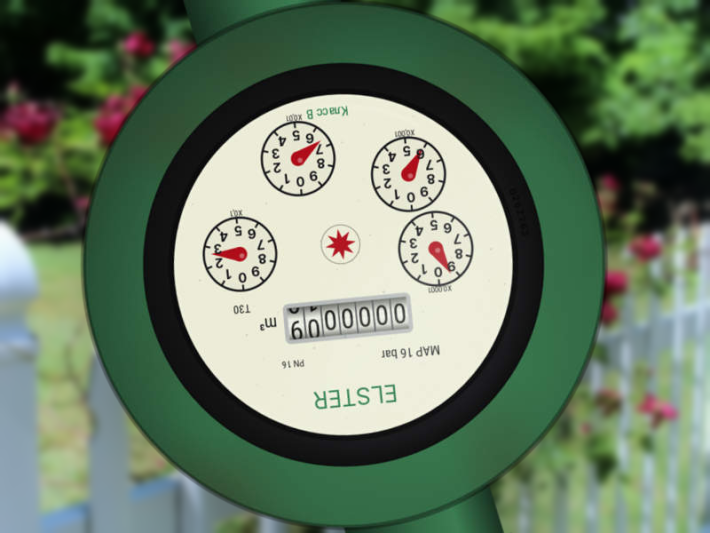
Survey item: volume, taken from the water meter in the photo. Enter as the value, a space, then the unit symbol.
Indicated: 9.2659 m³
